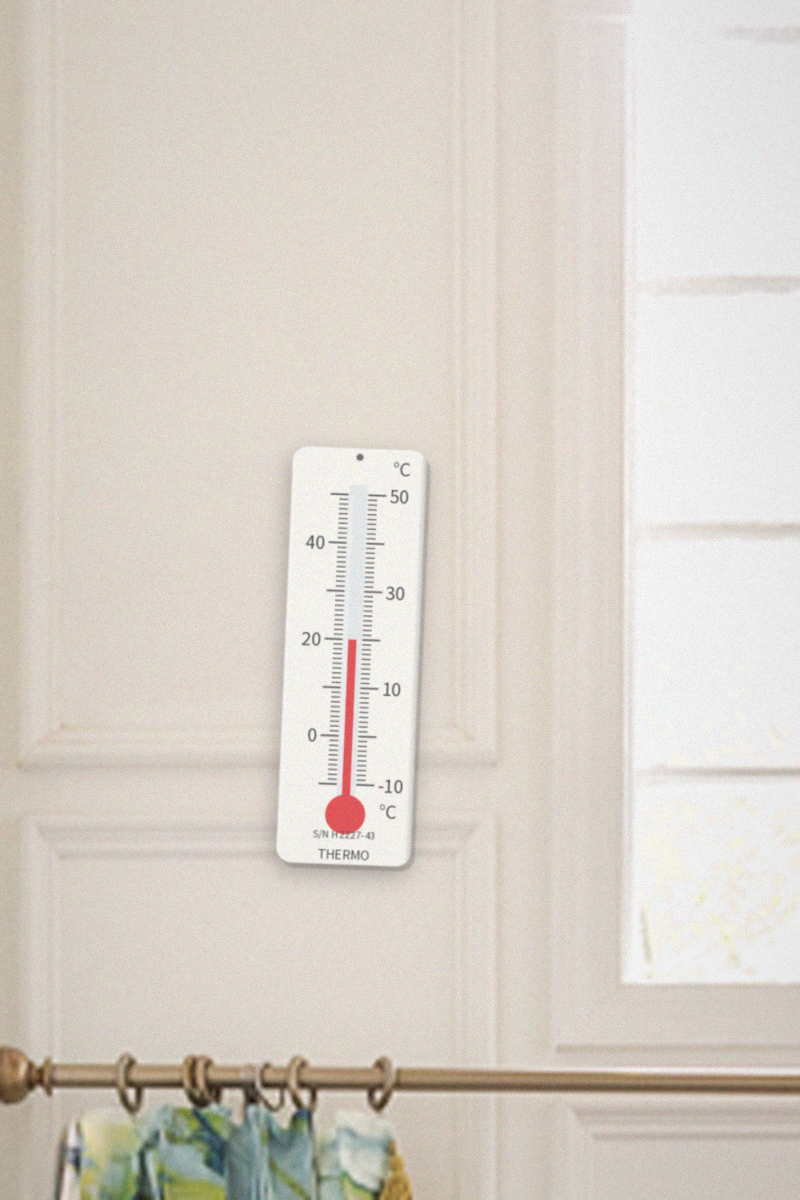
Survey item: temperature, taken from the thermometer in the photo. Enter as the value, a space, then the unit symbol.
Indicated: 20 °C
